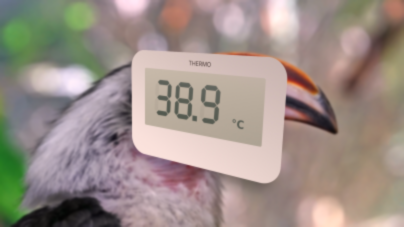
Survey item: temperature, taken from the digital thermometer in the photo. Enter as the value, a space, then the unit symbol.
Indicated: 38.9 °C
